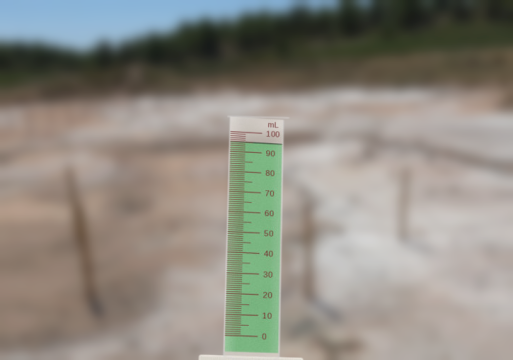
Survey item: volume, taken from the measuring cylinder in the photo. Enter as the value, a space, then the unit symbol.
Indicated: 95 mL
